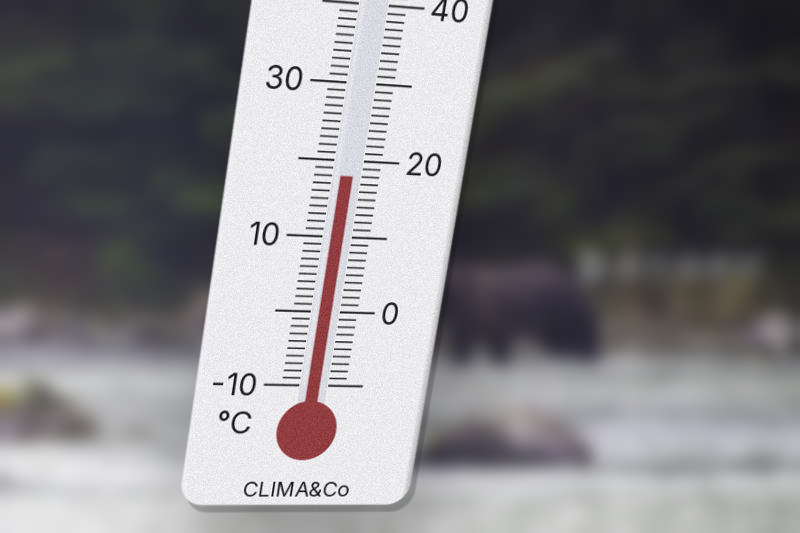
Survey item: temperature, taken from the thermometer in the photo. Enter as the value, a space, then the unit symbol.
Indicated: 18 °C
